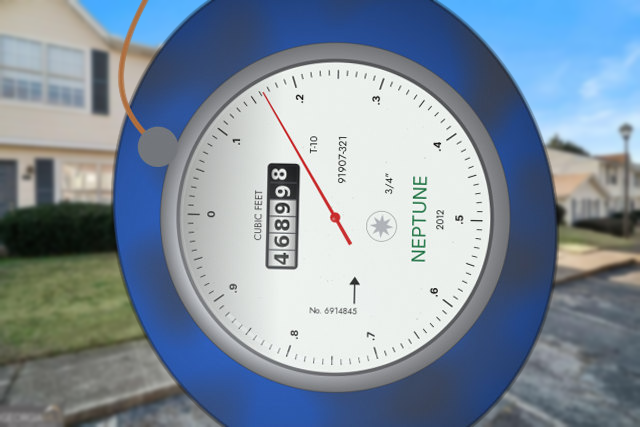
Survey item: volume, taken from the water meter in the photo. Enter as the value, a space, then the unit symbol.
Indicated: 468998.16 ft³
